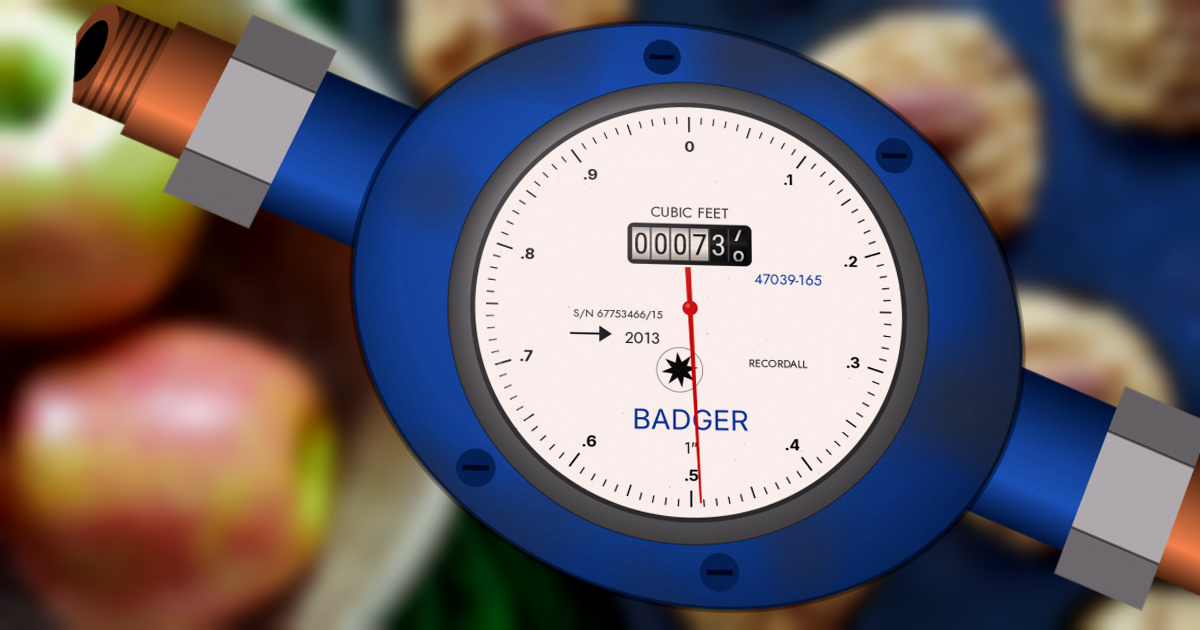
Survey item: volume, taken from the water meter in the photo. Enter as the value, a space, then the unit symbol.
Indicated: 737.49 ft³
